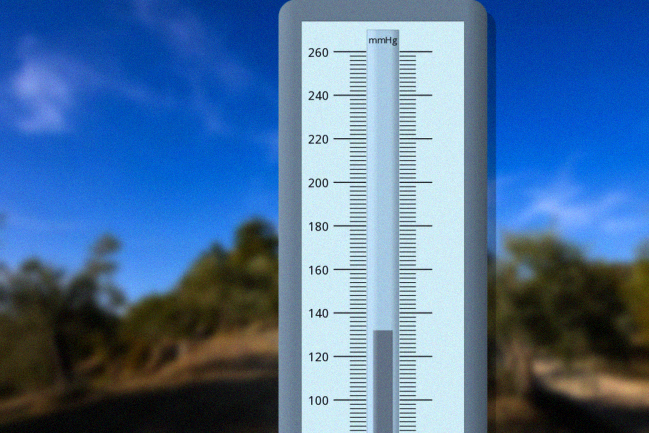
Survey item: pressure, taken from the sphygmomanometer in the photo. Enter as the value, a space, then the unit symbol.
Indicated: 132 mmHg
